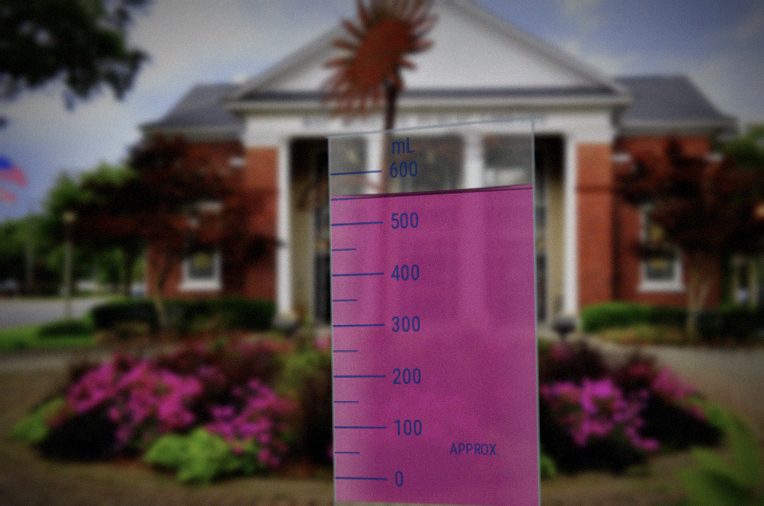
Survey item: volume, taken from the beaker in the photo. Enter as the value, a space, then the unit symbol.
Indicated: 550 mL
